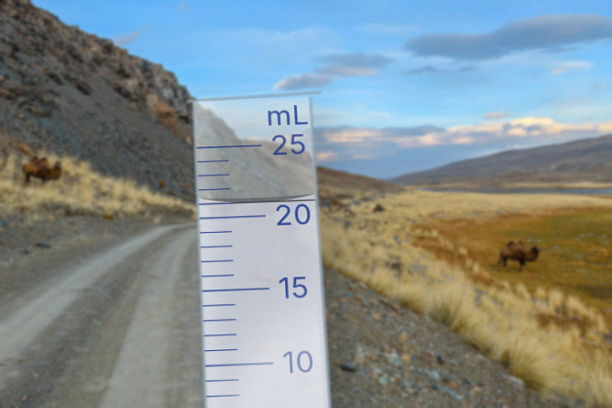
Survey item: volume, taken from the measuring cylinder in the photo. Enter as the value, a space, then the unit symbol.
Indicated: 21 mL
